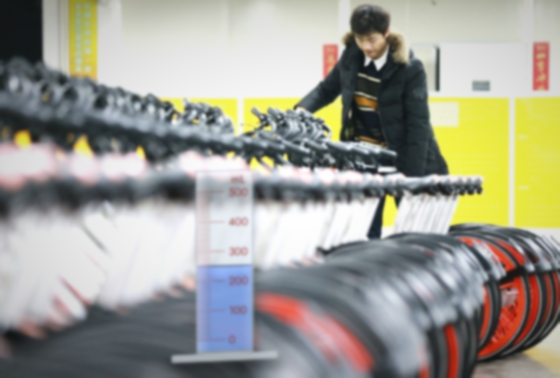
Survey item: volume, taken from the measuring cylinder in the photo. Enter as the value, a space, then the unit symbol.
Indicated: 250 mL
